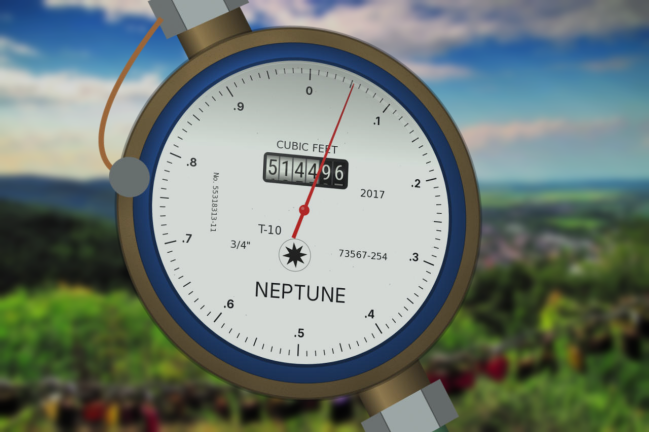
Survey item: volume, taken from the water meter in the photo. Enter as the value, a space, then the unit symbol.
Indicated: 514496.05 ft³
